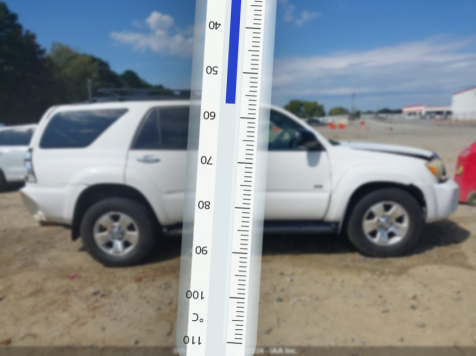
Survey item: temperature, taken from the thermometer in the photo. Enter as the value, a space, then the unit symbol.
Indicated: 57 °C
